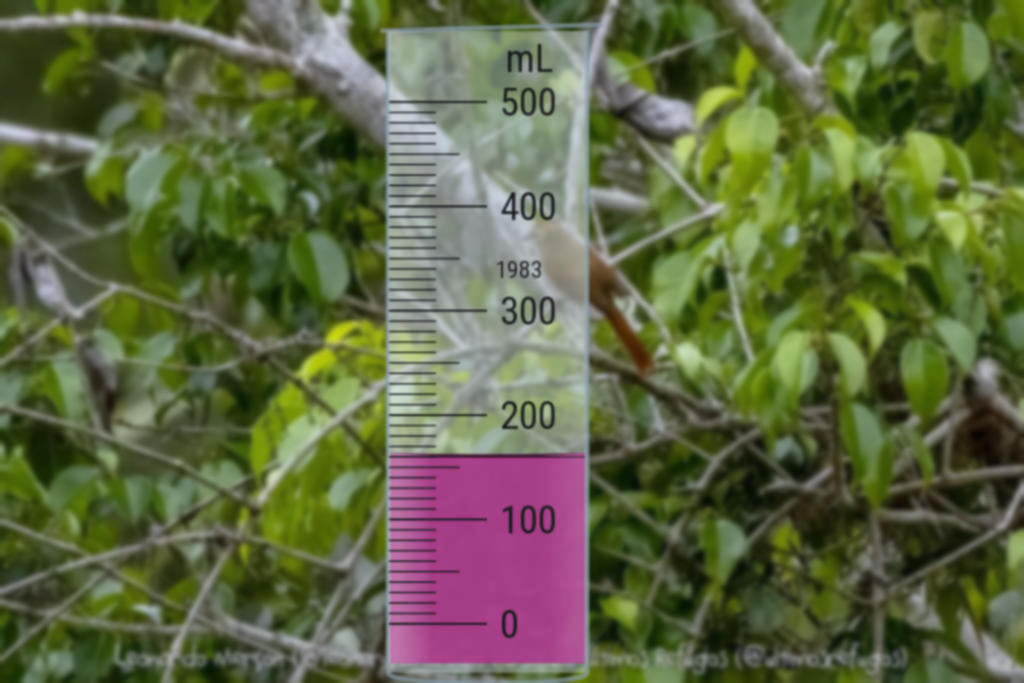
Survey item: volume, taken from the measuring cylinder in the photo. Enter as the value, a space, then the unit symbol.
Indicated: 160 mL
